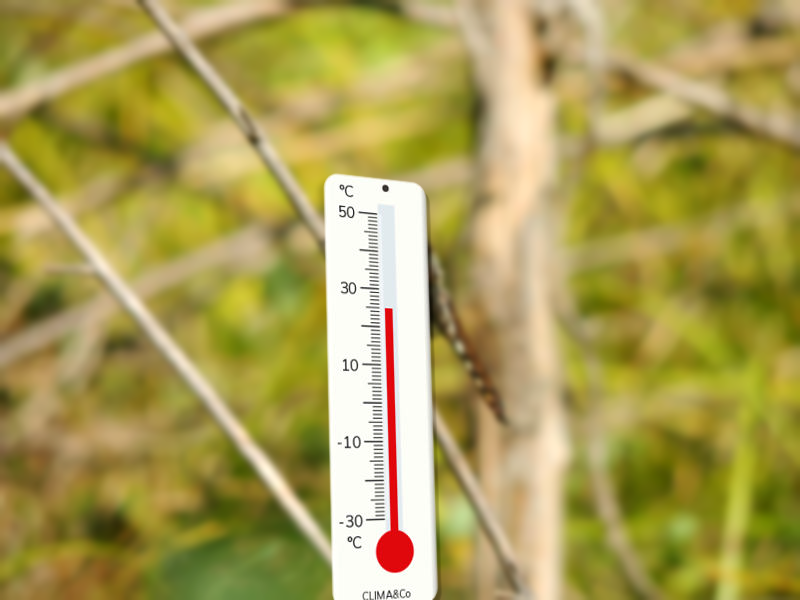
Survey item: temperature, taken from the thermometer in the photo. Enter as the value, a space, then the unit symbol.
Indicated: 25 °C
